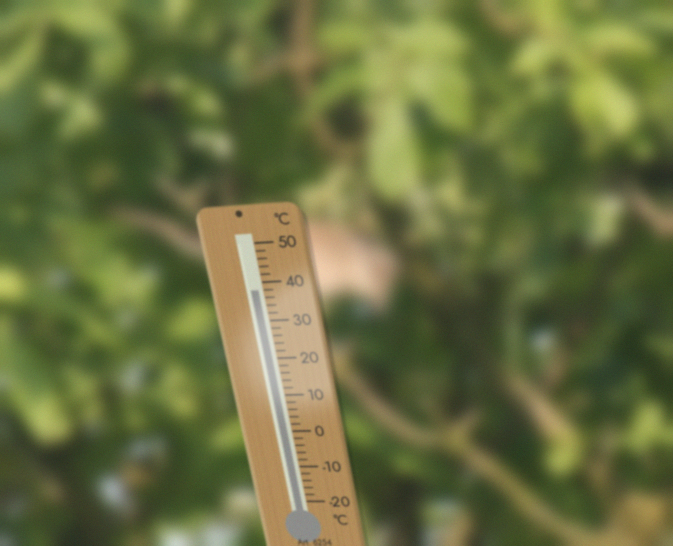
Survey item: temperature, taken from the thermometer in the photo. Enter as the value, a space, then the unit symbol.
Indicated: 38 °C
